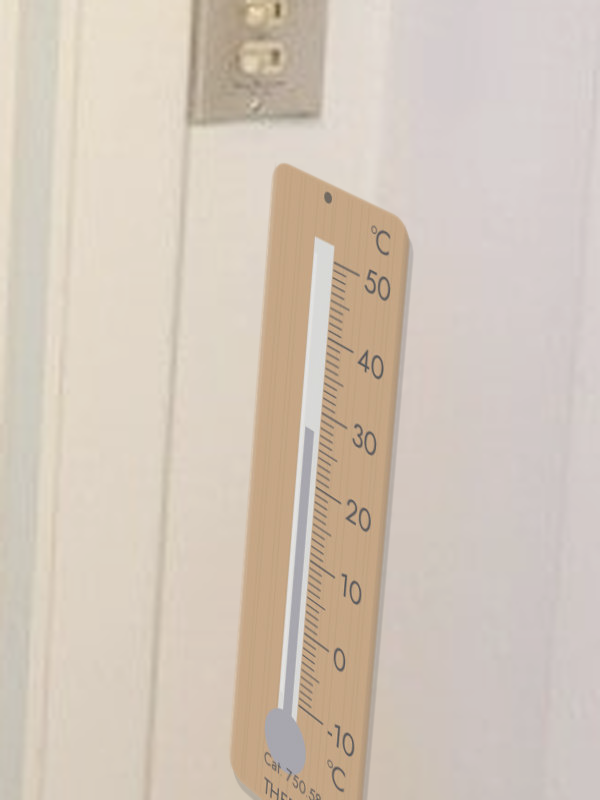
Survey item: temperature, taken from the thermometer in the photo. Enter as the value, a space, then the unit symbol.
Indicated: 27 °C
